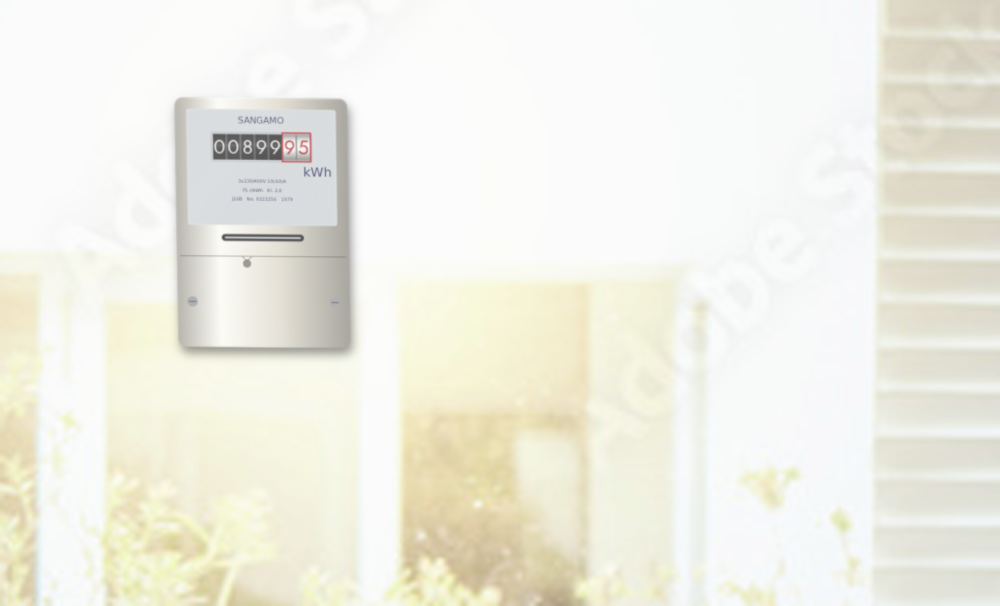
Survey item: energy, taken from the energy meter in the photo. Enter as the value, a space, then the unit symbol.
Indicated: 899.95 kWh
